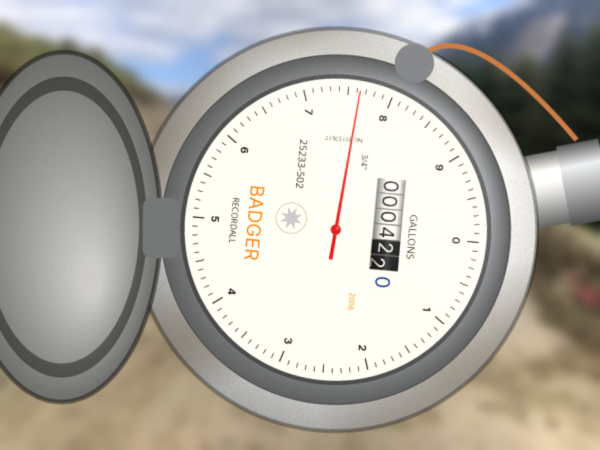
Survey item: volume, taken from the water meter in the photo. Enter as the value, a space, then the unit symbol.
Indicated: 4217.6 gal
